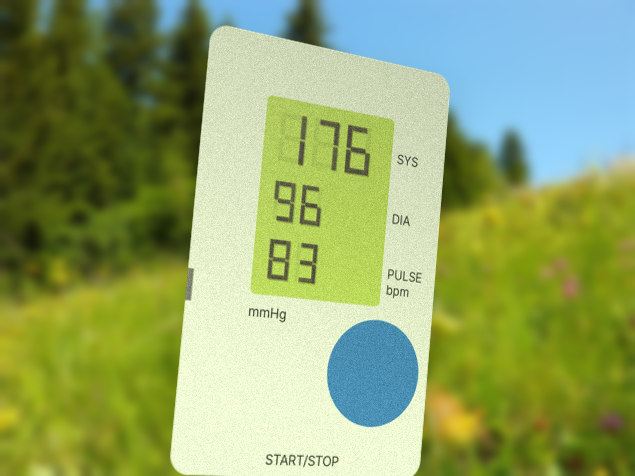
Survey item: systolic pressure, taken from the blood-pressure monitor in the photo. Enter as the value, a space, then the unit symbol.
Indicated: 176 mmHg
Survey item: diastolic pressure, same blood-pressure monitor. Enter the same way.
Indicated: 96 mmHg
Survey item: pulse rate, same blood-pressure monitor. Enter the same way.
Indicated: 83 bpm
